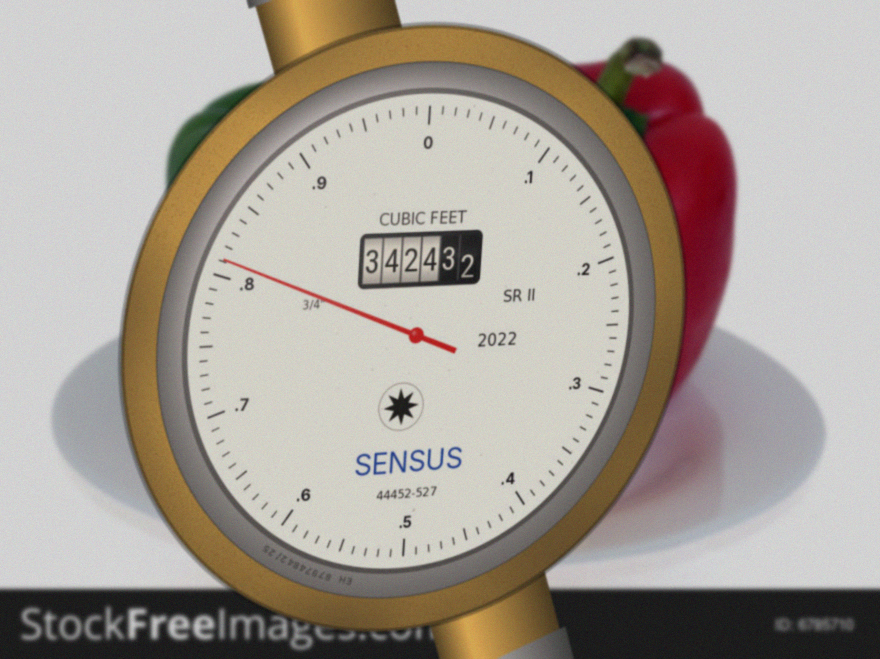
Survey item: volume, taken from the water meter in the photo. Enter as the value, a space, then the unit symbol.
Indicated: 342431.81 ft³
